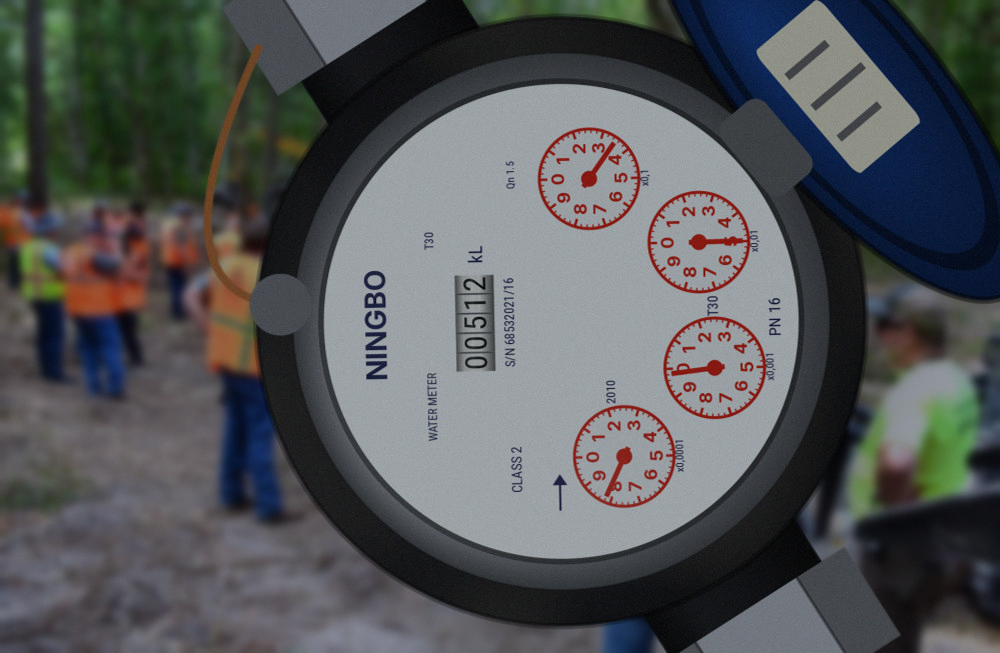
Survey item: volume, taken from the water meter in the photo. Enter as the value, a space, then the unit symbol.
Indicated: 512.3498 kL
